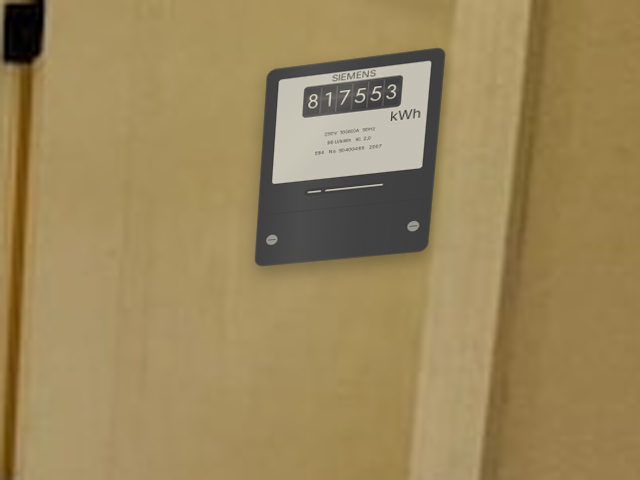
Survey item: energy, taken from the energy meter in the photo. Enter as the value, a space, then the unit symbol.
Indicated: 817553 kWh
